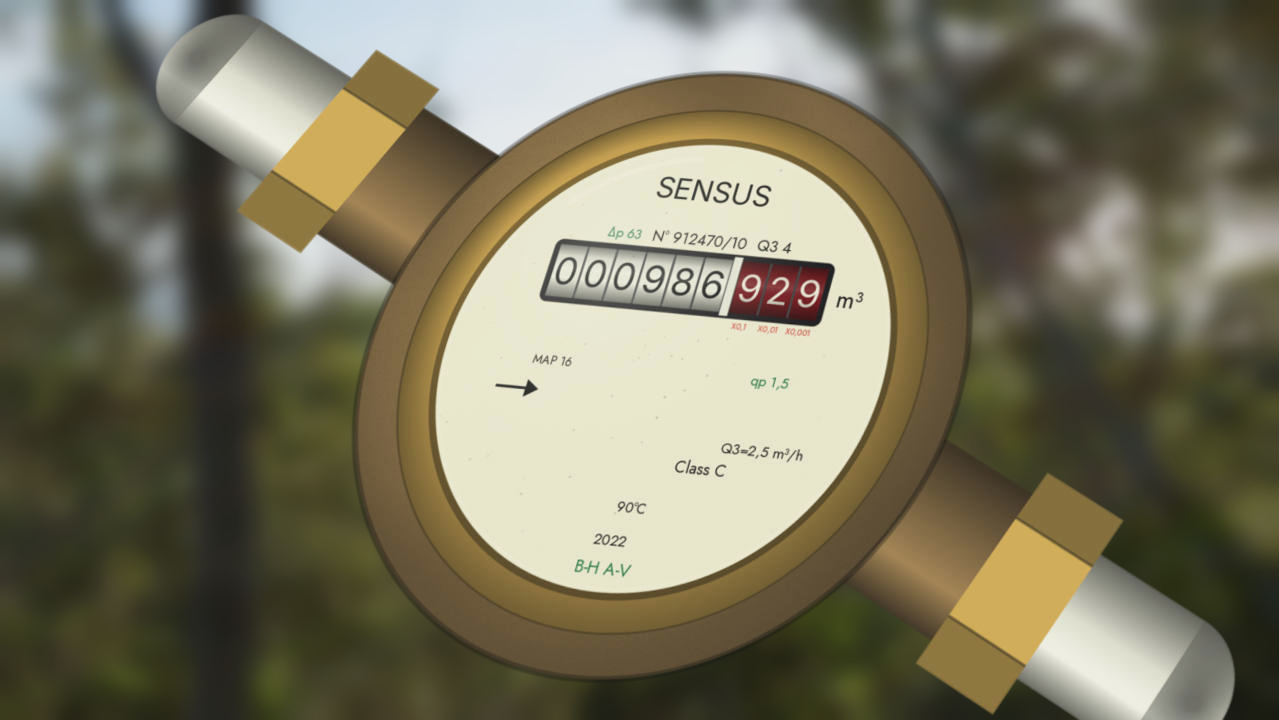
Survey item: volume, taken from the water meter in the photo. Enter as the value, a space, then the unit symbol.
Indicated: 986.929 m³
